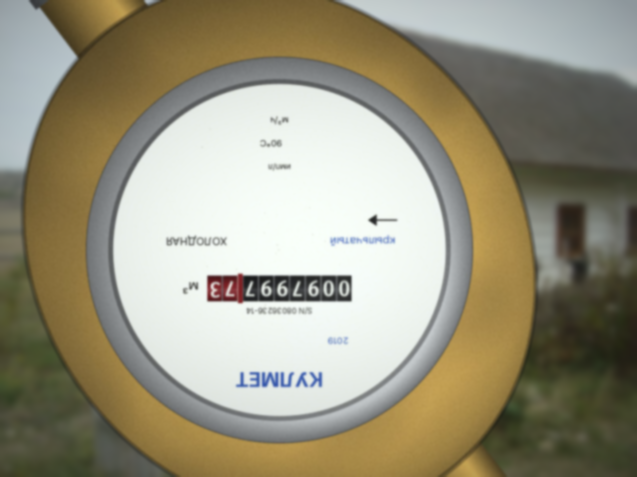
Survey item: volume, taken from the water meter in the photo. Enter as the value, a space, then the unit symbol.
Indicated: 97997.73 m³
